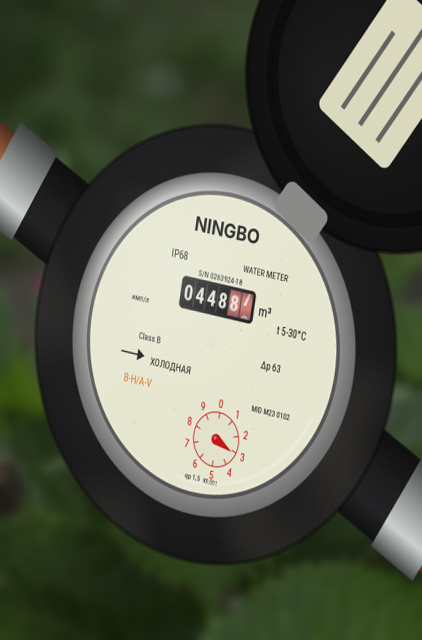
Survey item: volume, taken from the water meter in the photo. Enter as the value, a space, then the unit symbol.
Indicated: 448.873 m³
